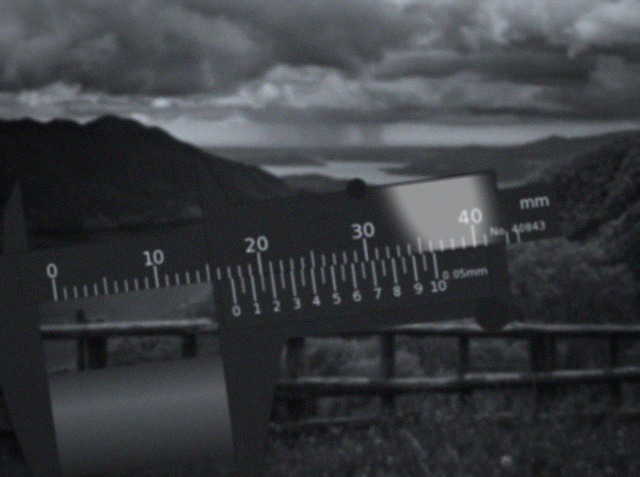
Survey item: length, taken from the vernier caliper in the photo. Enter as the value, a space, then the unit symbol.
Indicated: 17.2 mm
